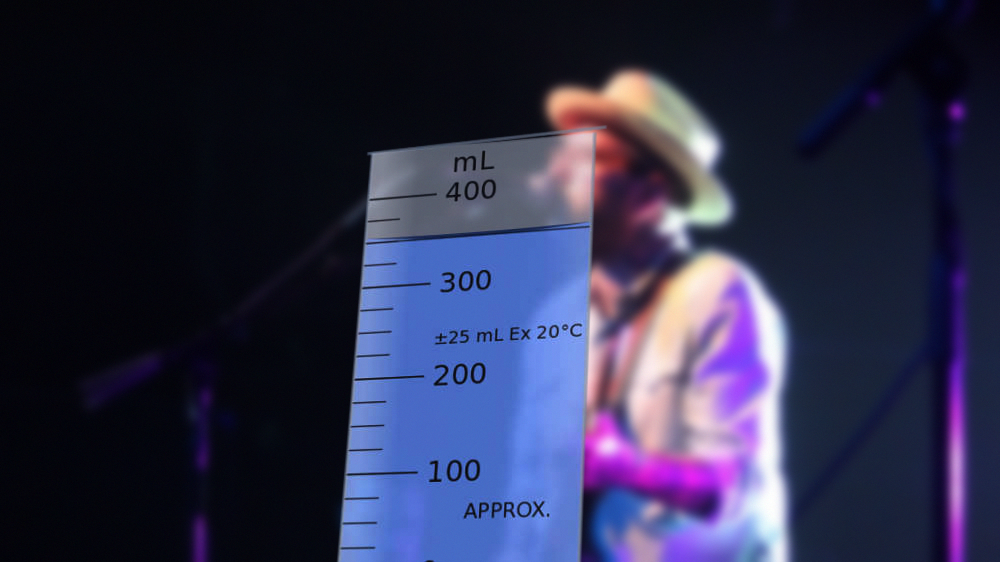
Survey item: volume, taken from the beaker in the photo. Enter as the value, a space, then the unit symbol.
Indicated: 350 mL
